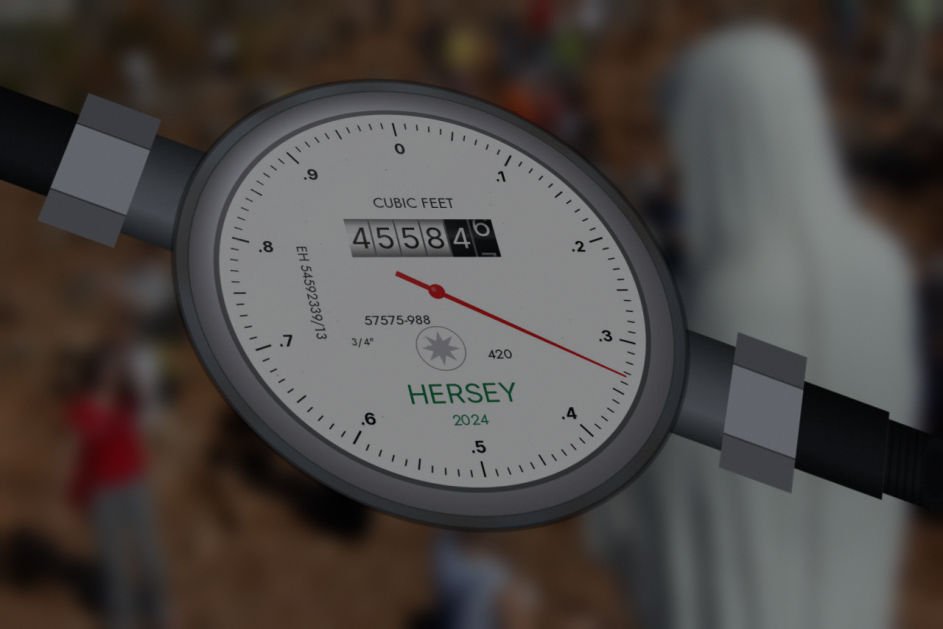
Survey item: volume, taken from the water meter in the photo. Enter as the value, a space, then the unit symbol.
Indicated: 455846.33 ft³
